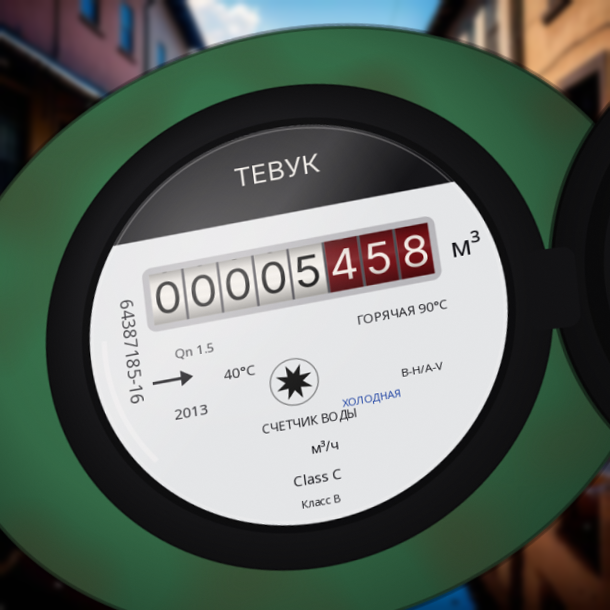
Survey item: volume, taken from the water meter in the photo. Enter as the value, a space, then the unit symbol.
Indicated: 5.458 m³
